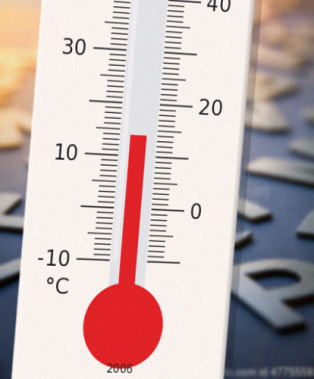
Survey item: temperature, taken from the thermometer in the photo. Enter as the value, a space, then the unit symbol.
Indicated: 14 °C
